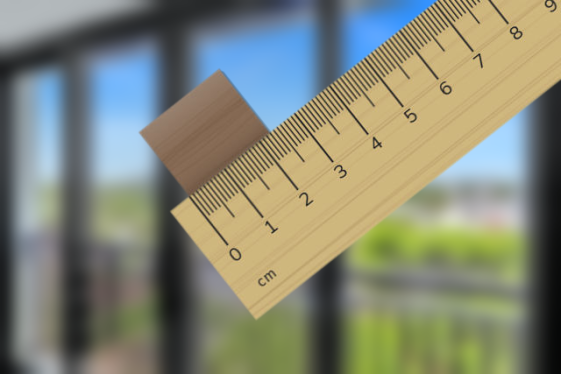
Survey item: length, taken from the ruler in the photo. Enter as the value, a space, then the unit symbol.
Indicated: 2.3 cm
